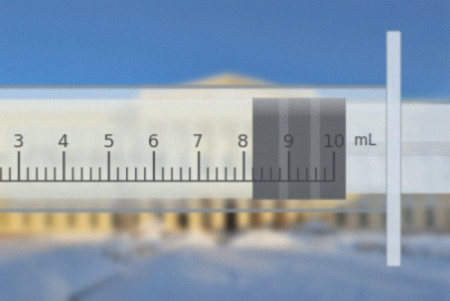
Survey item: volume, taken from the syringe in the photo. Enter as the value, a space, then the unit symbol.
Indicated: 8.2 mL
